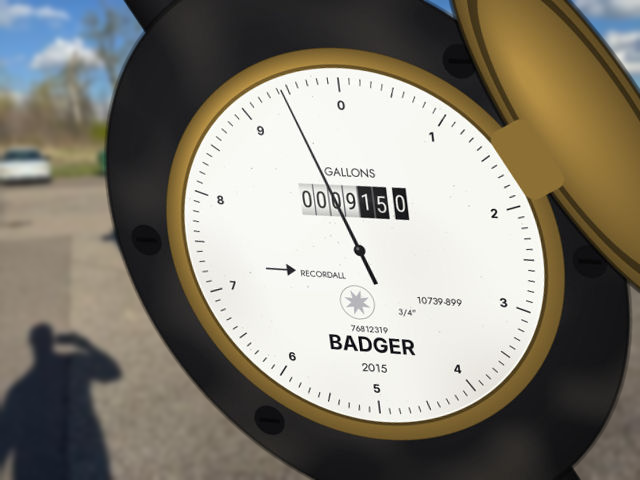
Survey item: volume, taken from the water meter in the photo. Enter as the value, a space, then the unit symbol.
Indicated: 9149.4 gal
